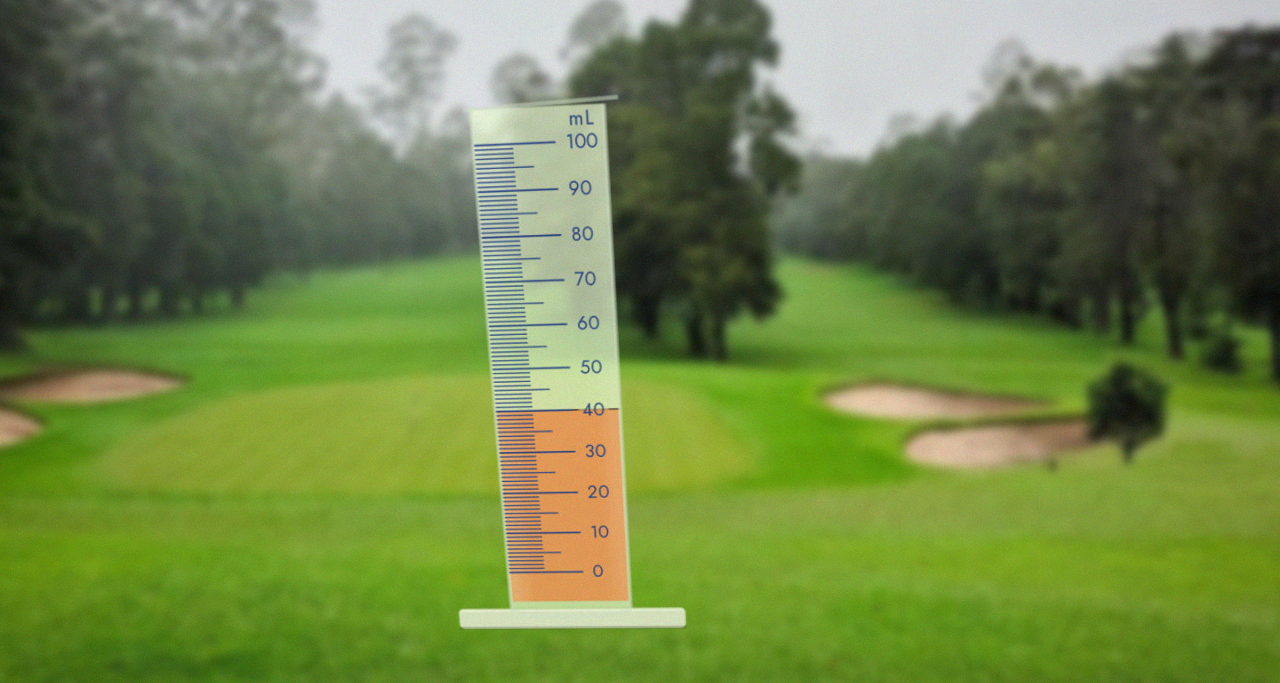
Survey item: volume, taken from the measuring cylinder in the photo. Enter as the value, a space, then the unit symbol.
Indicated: 40 mL
